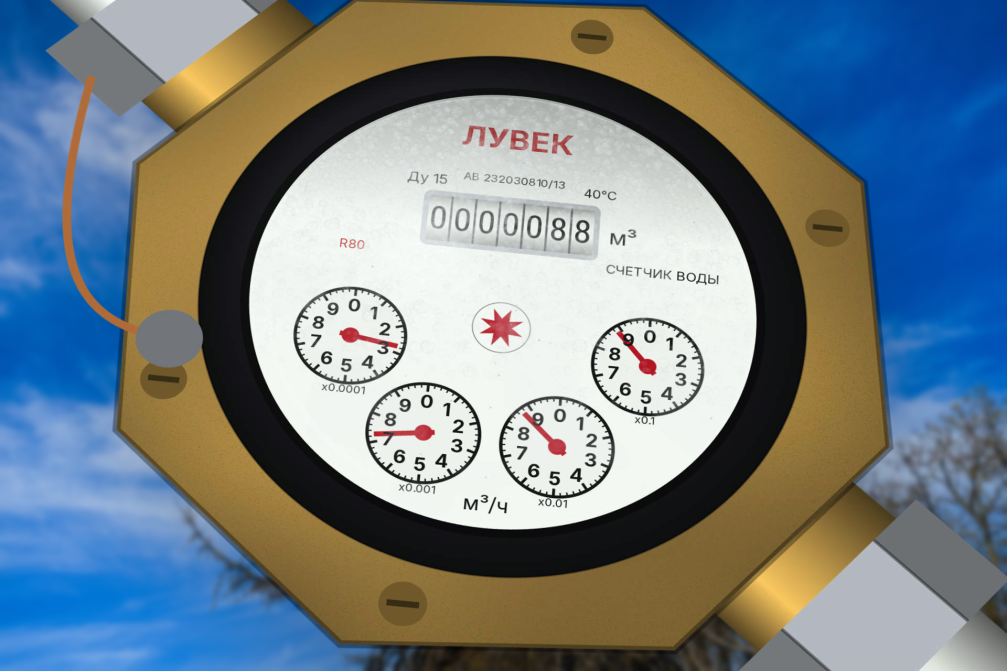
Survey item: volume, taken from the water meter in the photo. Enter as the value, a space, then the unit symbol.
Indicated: 88.8872 m³
